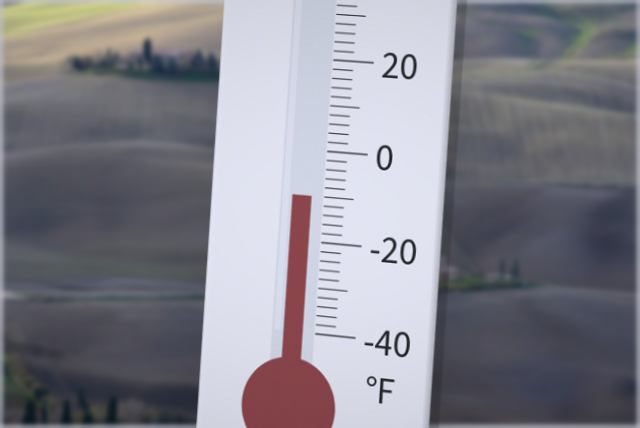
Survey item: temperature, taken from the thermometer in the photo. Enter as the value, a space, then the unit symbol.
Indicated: -10 °F
